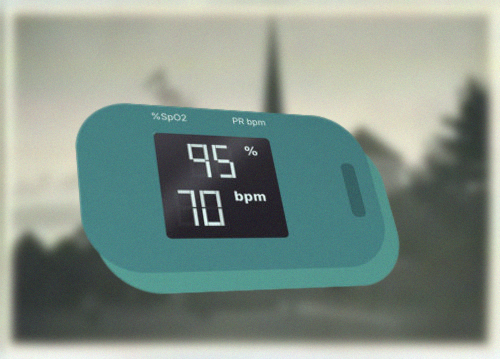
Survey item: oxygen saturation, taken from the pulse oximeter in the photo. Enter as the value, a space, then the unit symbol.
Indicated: 95 %
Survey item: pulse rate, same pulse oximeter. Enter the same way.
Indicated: 70 bpm
